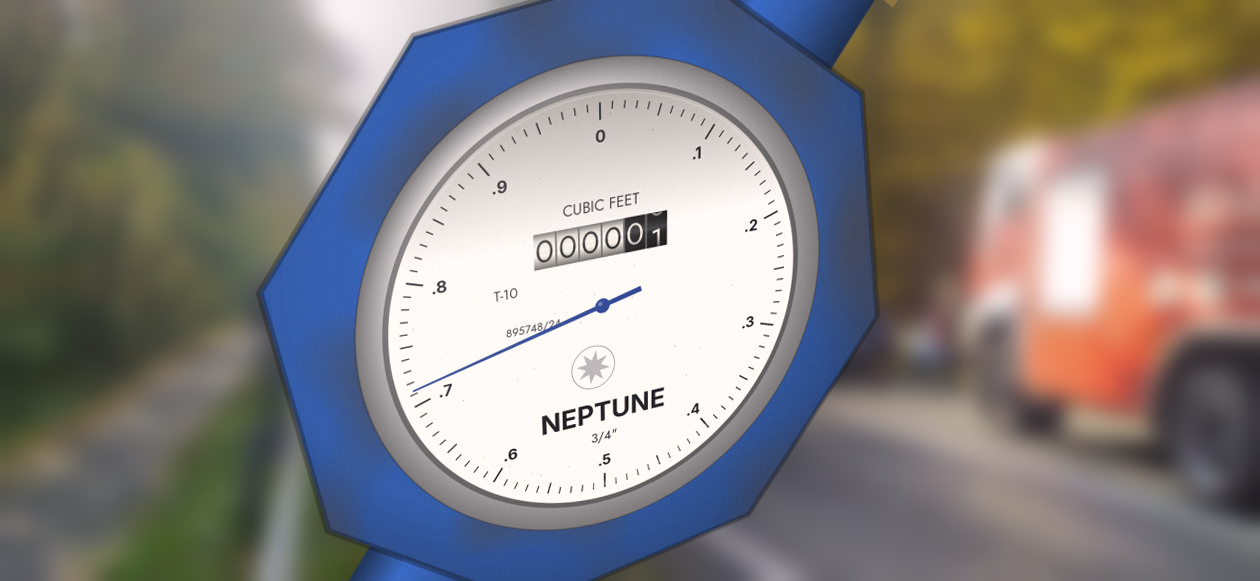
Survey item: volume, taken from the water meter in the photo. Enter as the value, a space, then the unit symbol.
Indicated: 0.71 ft³
